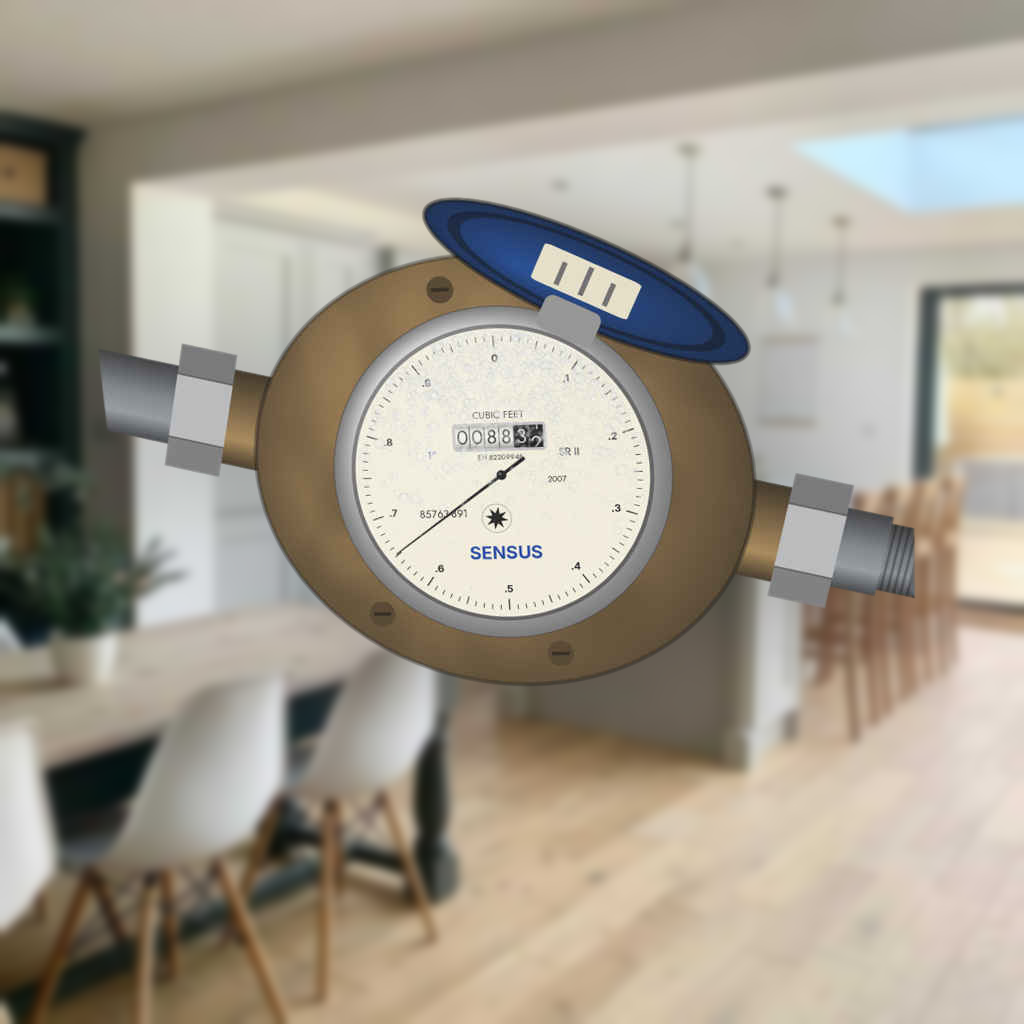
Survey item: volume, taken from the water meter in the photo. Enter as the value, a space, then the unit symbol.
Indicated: 8831.65 ft³
